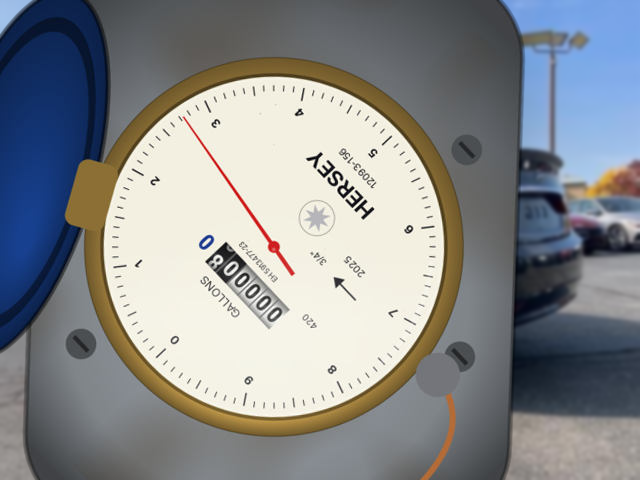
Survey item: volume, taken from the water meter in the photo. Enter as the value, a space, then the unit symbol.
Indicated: 82.7 gal
